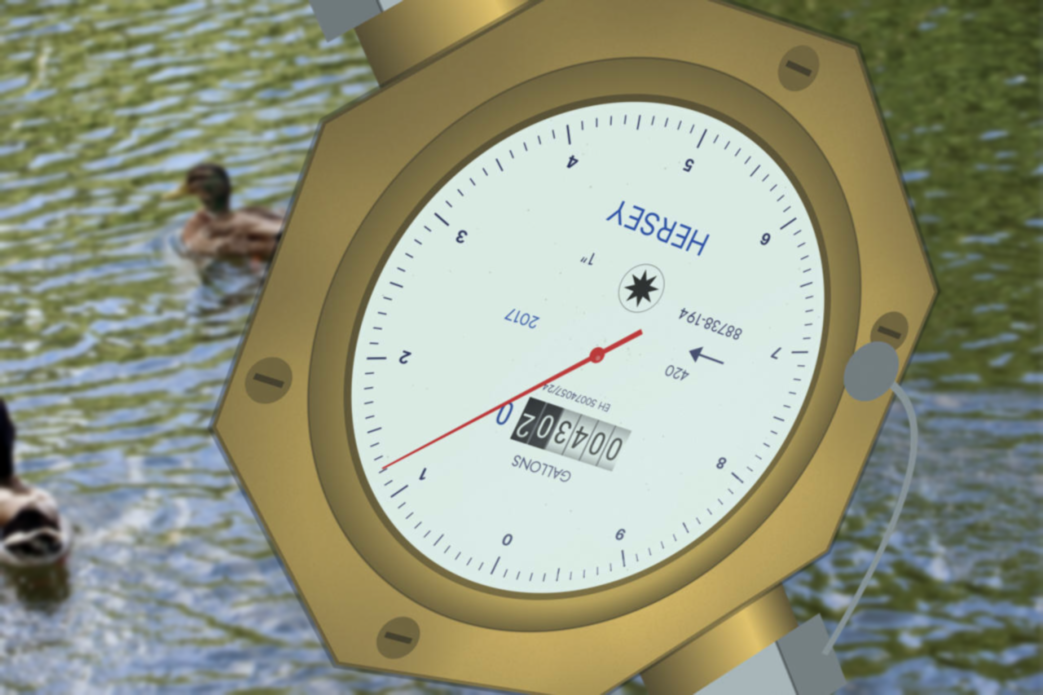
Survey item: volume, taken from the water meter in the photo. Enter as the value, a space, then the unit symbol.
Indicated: 43021.2 gal
